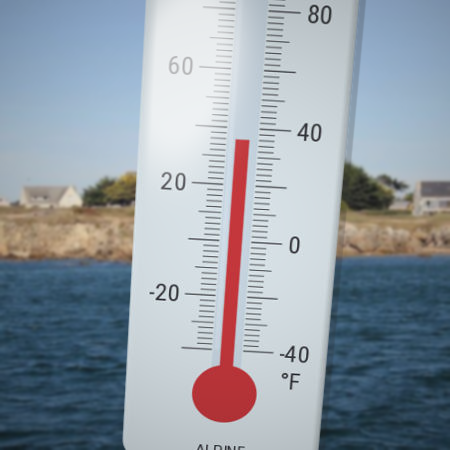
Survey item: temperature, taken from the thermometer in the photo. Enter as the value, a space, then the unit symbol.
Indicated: 36 °F
